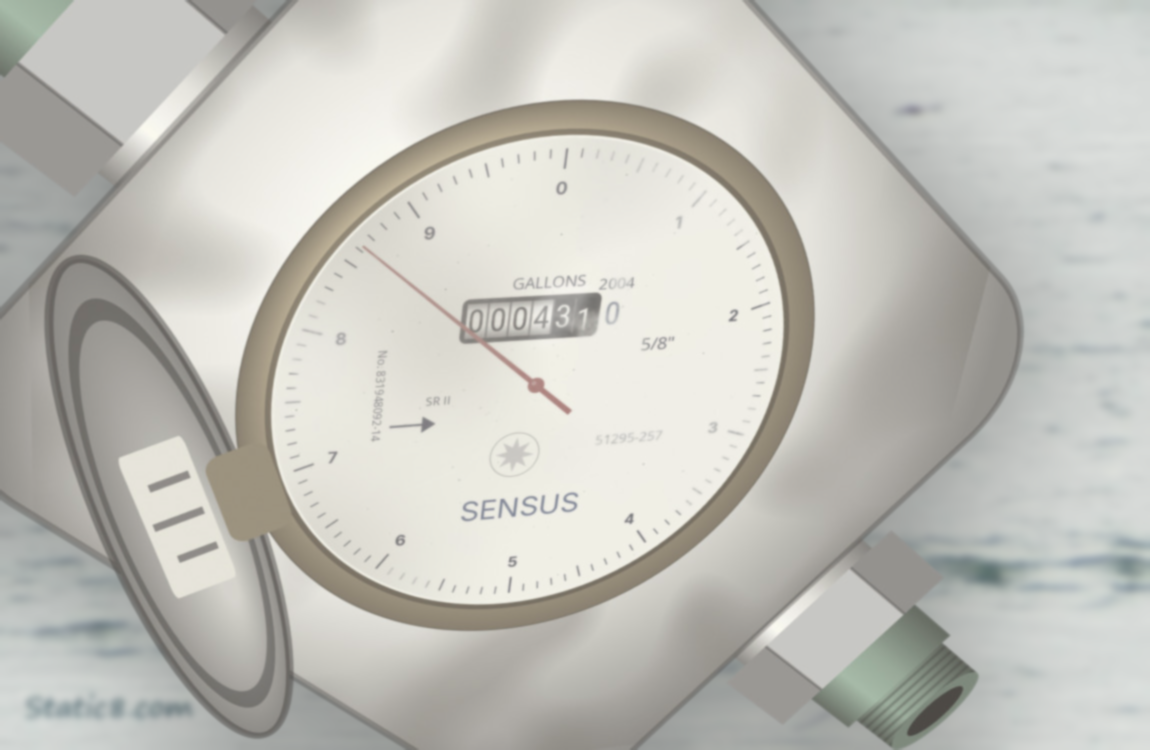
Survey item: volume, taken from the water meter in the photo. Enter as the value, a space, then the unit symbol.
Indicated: 4308.6 gal
